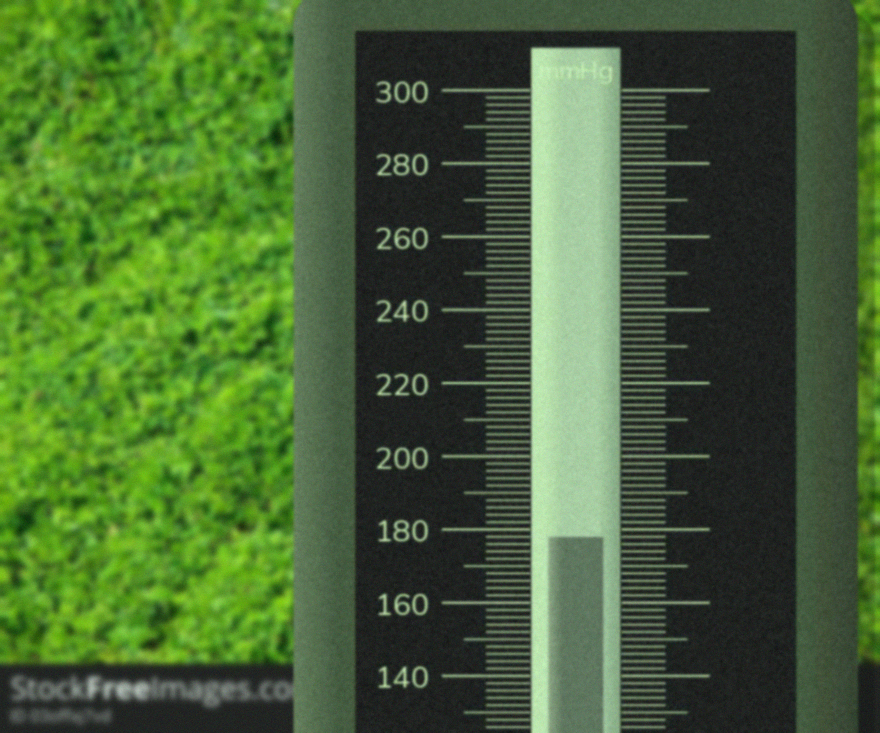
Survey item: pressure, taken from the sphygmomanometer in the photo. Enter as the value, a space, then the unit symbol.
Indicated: 178 mmHg
